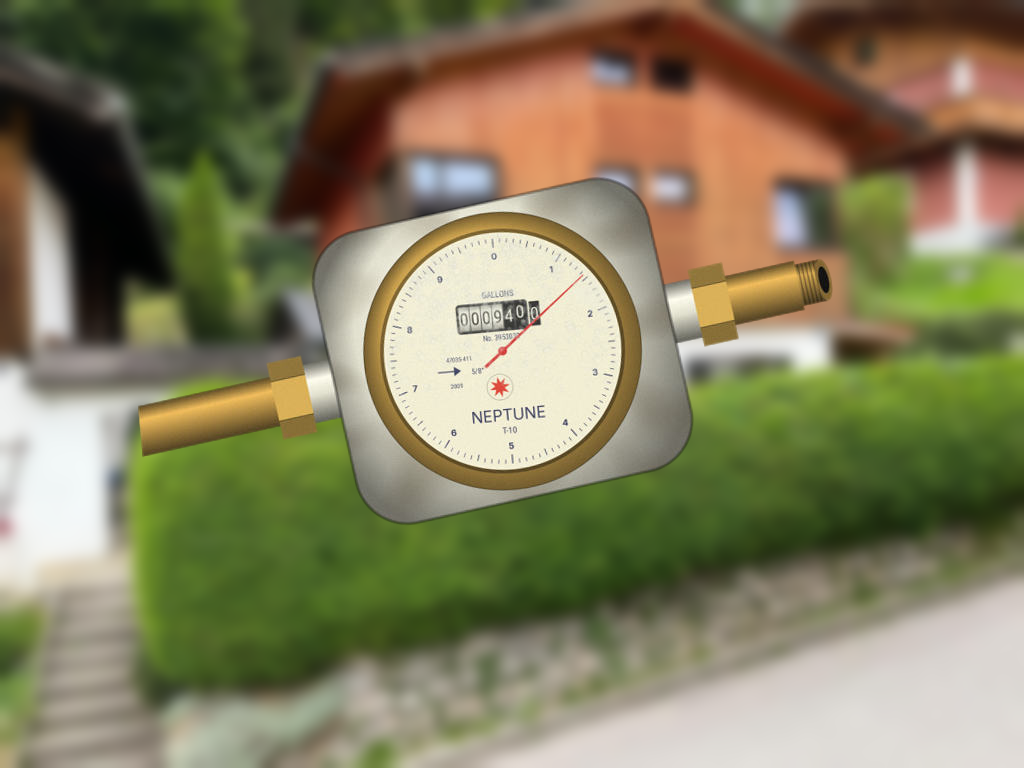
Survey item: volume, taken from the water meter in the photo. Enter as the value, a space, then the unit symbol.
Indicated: 9401.4 gal
